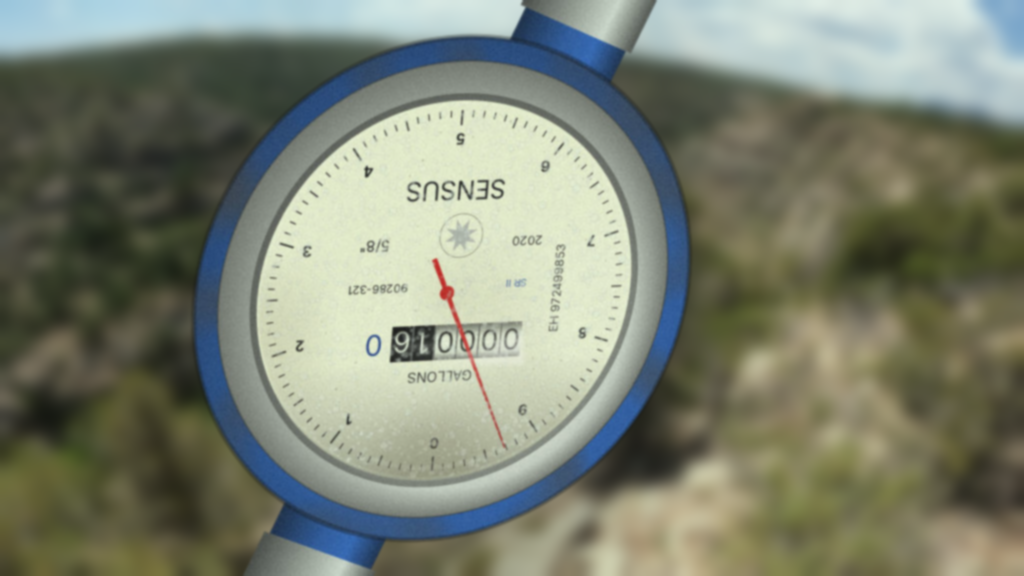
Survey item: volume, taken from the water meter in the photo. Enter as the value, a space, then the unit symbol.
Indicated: 159.3 gal
